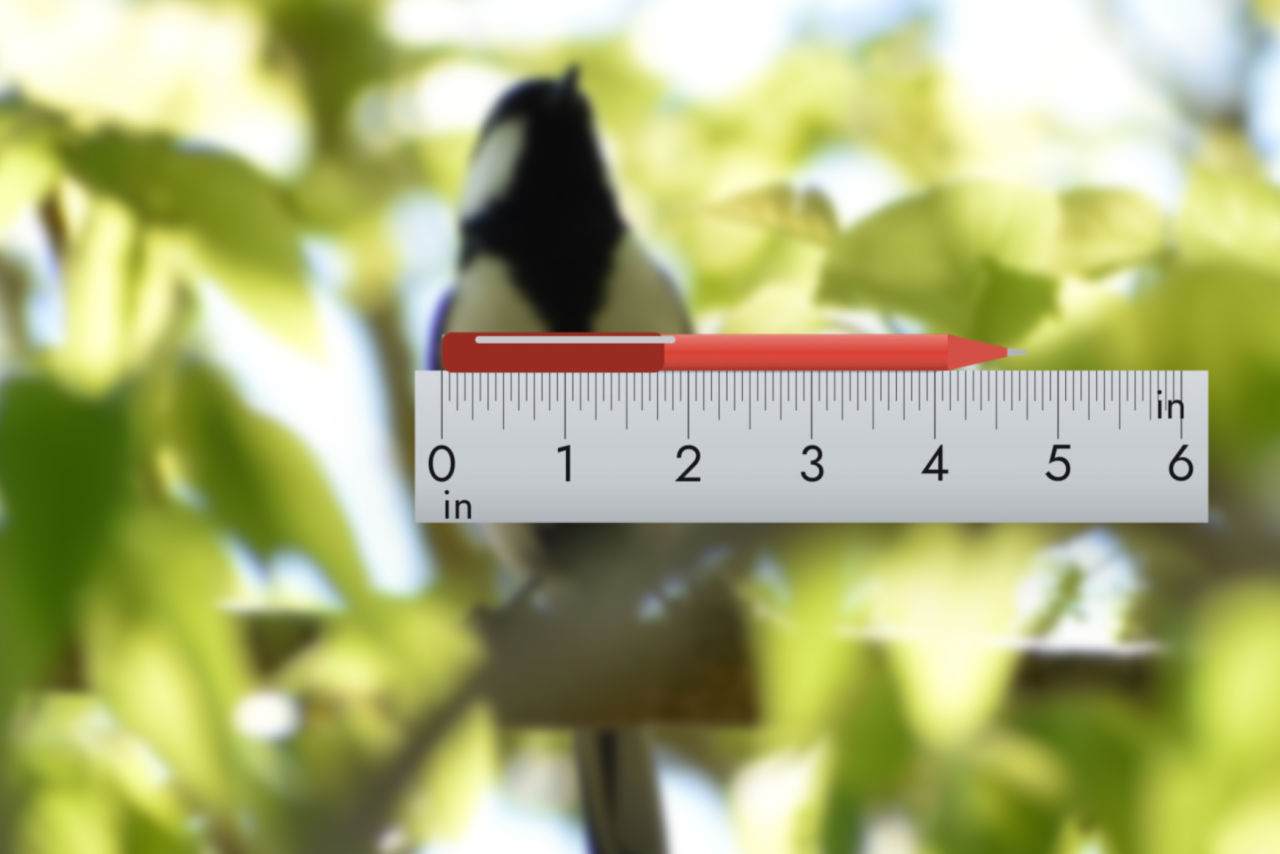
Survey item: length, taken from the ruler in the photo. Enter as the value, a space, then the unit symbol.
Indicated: 4.75 in
